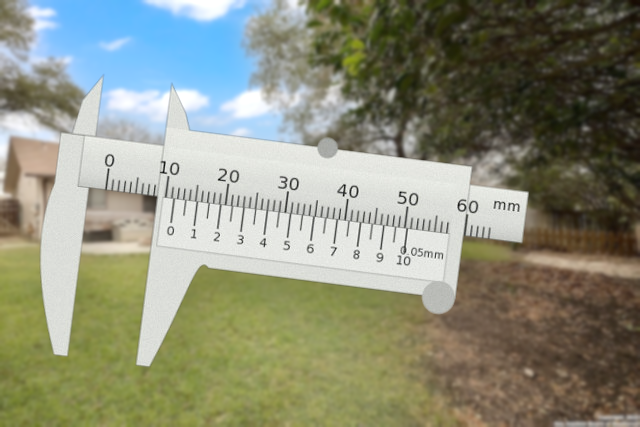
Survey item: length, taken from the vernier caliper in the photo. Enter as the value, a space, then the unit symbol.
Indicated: 11.4 mm
